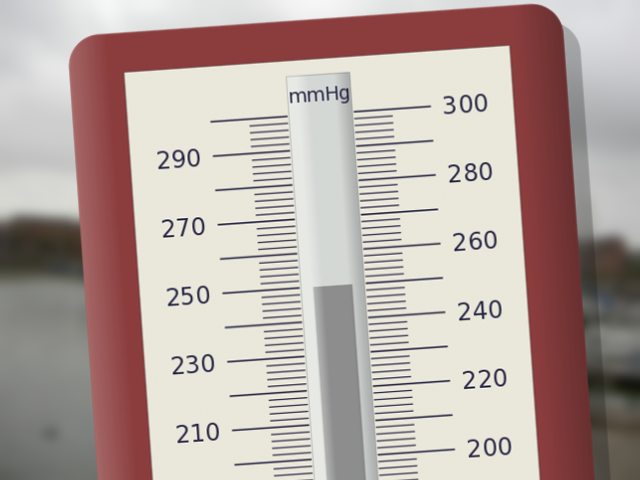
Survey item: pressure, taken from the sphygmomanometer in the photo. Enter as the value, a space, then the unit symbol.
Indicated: 250 mmHg
